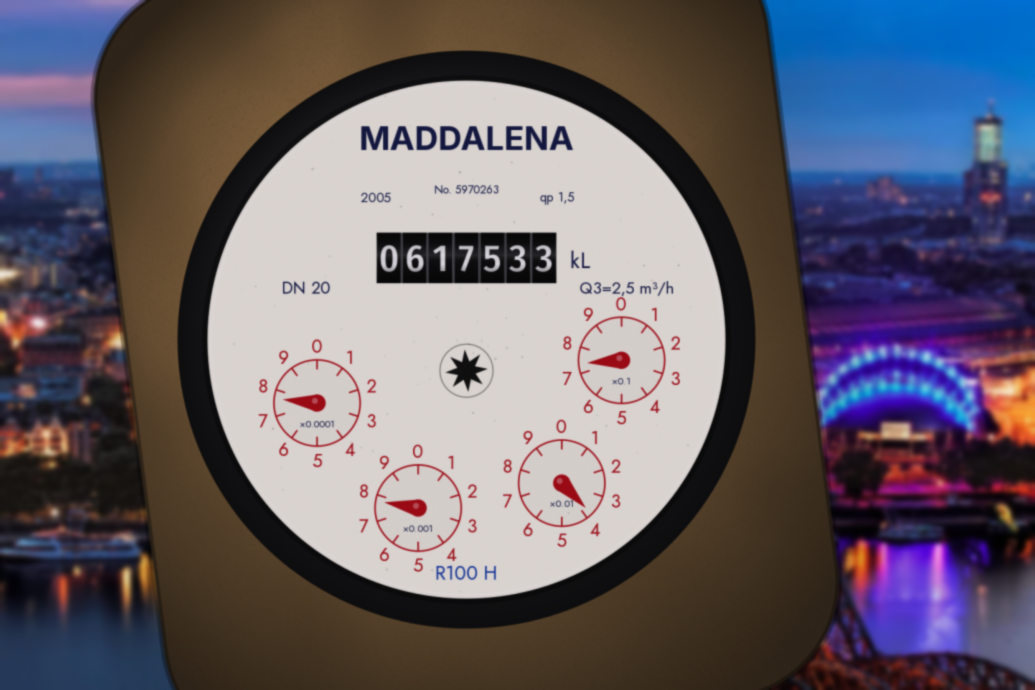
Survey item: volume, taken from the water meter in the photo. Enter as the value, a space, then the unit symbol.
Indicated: 617533.7377 kL
